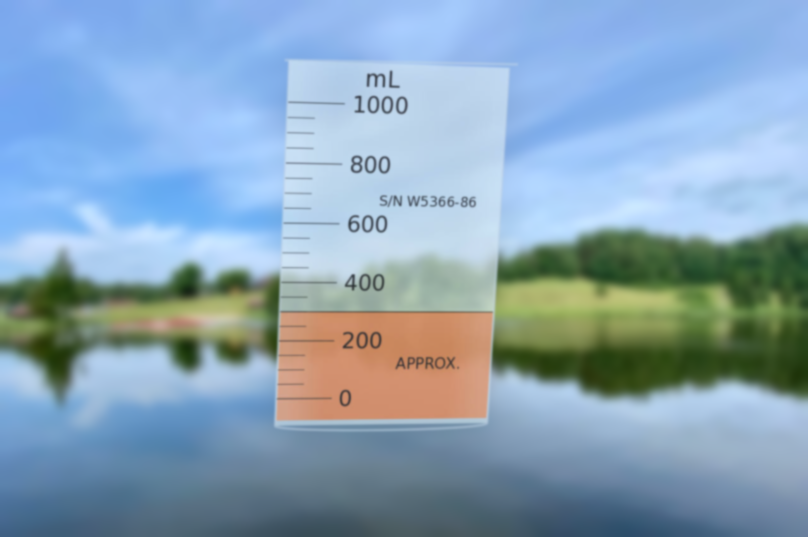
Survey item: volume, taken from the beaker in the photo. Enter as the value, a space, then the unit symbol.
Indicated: 300 mL
